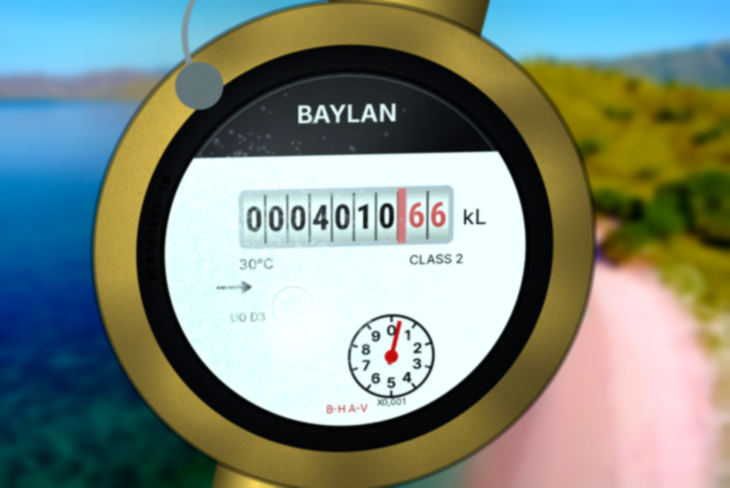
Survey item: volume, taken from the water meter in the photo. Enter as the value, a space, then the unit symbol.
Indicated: 4010.660 kL
